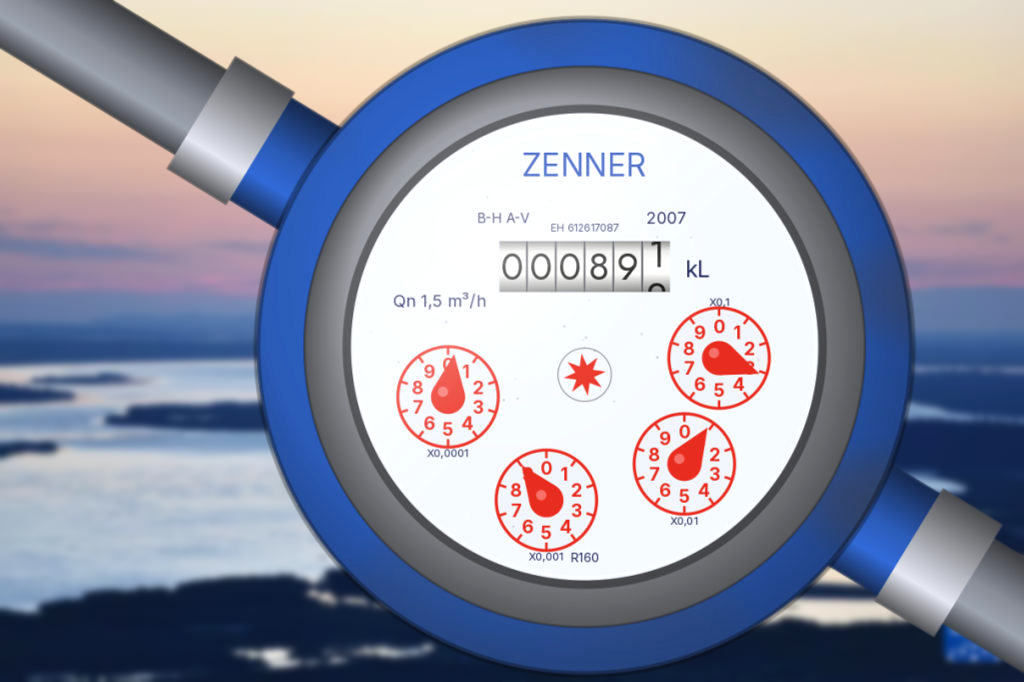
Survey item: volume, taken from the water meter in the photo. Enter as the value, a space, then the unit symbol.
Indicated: 891.3090 kL
